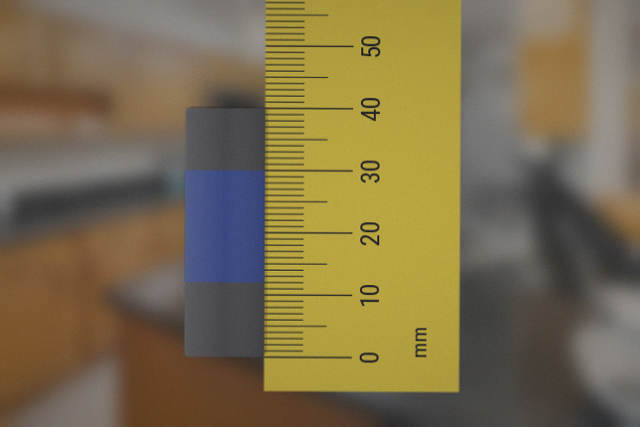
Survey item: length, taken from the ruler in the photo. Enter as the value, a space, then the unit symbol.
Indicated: 40 mm
